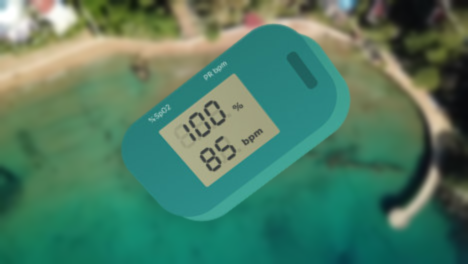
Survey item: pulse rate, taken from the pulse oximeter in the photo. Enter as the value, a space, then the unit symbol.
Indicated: 85 bpm
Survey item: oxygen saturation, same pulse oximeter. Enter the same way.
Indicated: 100 %
